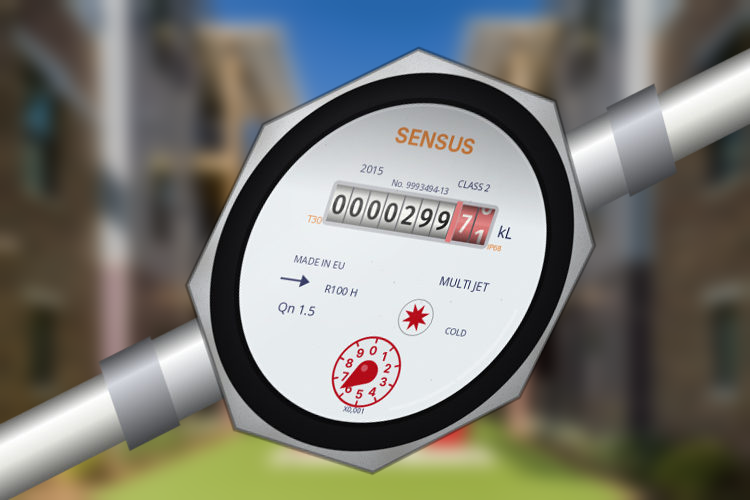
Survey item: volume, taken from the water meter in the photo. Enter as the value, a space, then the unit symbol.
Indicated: 299.706 kL
